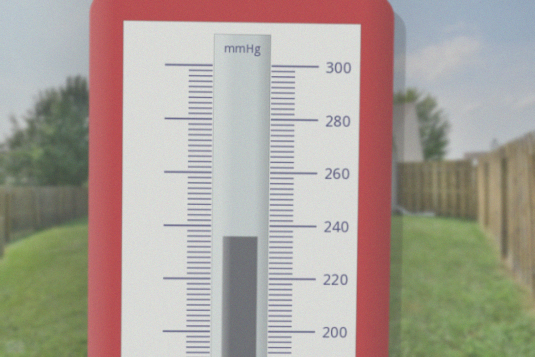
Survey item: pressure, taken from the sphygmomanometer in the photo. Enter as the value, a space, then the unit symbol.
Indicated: 236 mmHg
